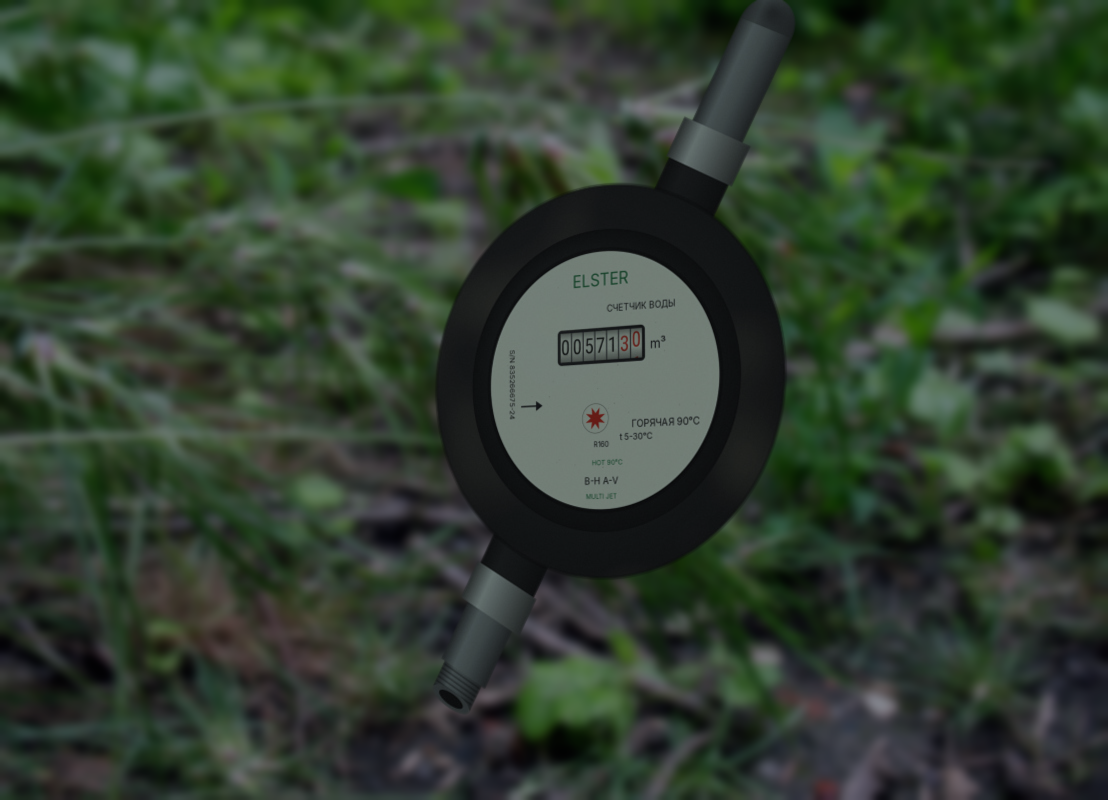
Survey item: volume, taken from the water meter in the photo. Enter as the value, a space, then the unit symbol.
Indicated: 571.30 m³
